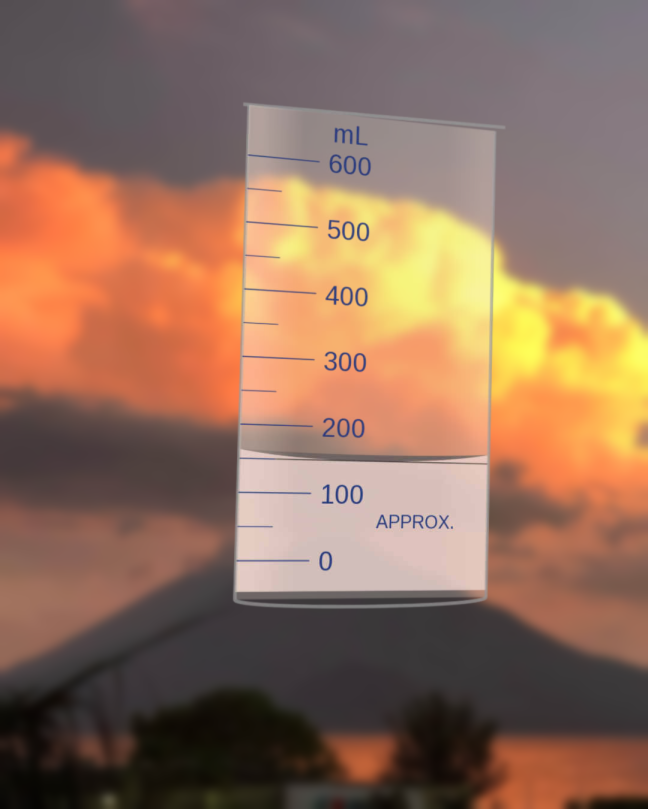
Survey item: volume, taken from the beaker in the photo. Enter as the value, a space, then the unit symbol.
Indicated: 150 mL
